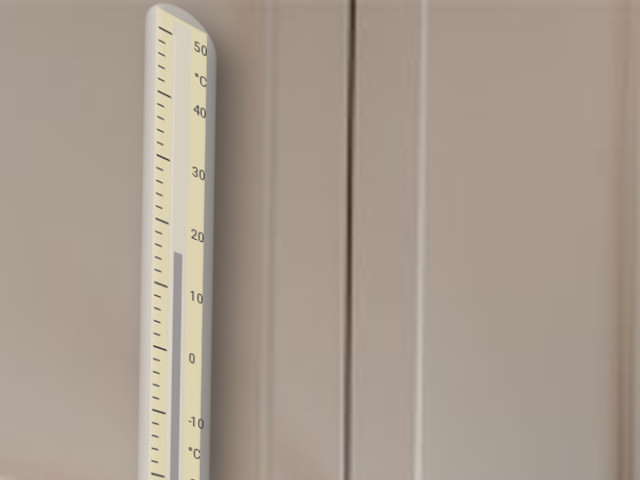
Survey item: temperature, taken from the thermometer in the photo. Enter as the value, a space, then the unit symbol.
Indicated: 16 °C
